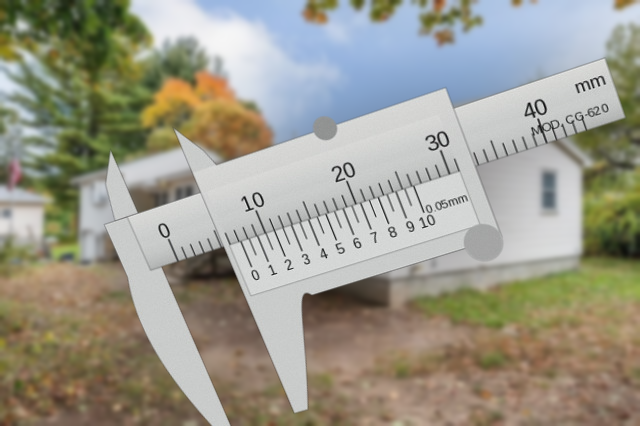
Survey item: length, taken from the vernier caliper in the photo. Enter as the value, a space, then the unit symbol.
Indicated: 7.2 mm
